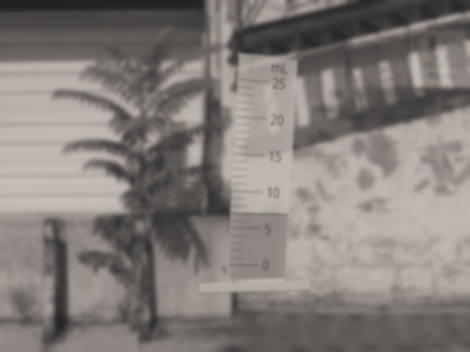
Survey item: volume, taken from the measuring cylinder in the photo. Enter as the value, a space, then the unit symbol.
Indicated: 7 mL
